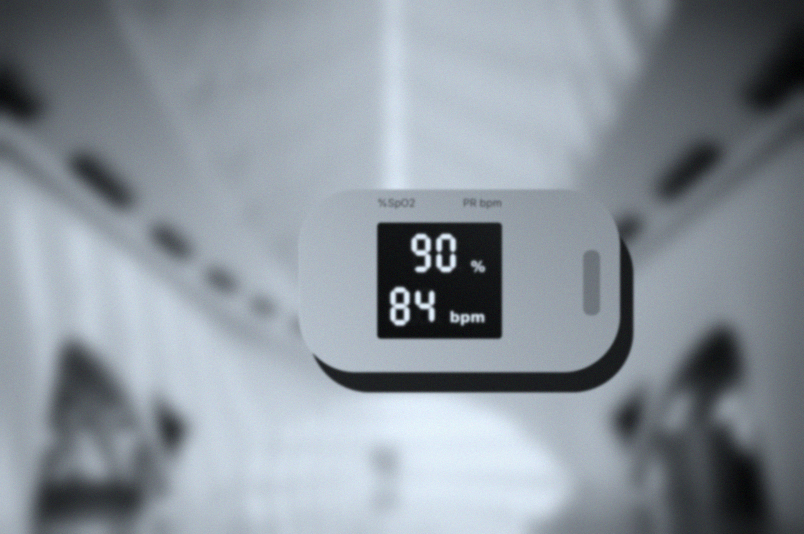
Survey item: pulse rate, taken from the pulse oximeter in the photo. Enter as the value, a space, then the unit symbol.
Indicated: 84 bpm
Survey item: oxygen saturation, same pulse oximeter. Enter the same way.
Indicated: 90 %
